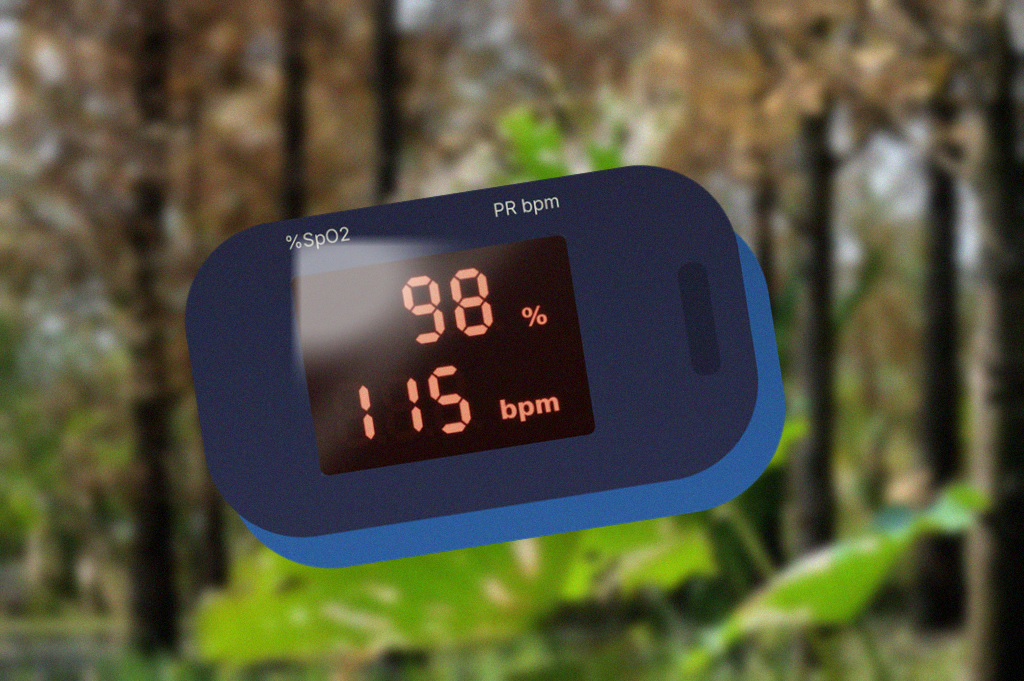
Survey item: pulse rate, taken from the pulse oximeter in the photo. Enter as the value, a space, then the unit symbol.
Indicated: 115 bpm
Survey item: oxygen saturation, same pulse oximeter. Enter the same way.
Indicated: 98 %
